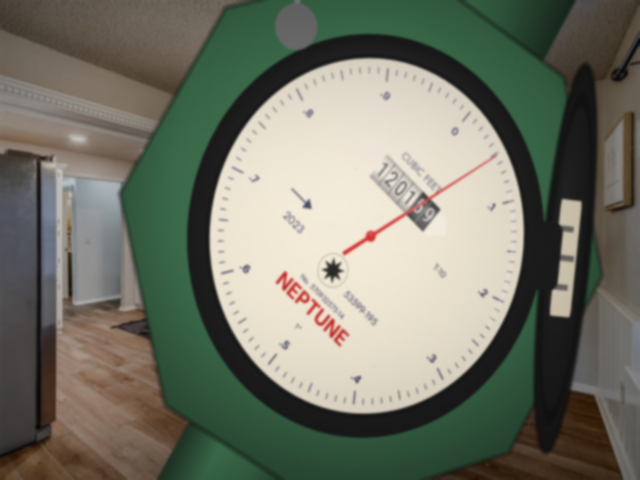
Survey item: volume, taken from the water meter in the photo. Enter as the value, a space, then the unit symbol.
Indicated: 120159.05 ft³
